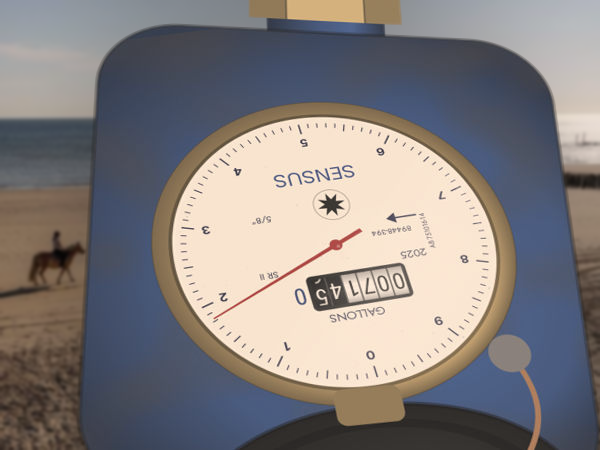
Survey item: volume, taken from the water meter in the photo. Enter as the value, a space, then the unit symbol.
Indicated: 71451.8 gal
